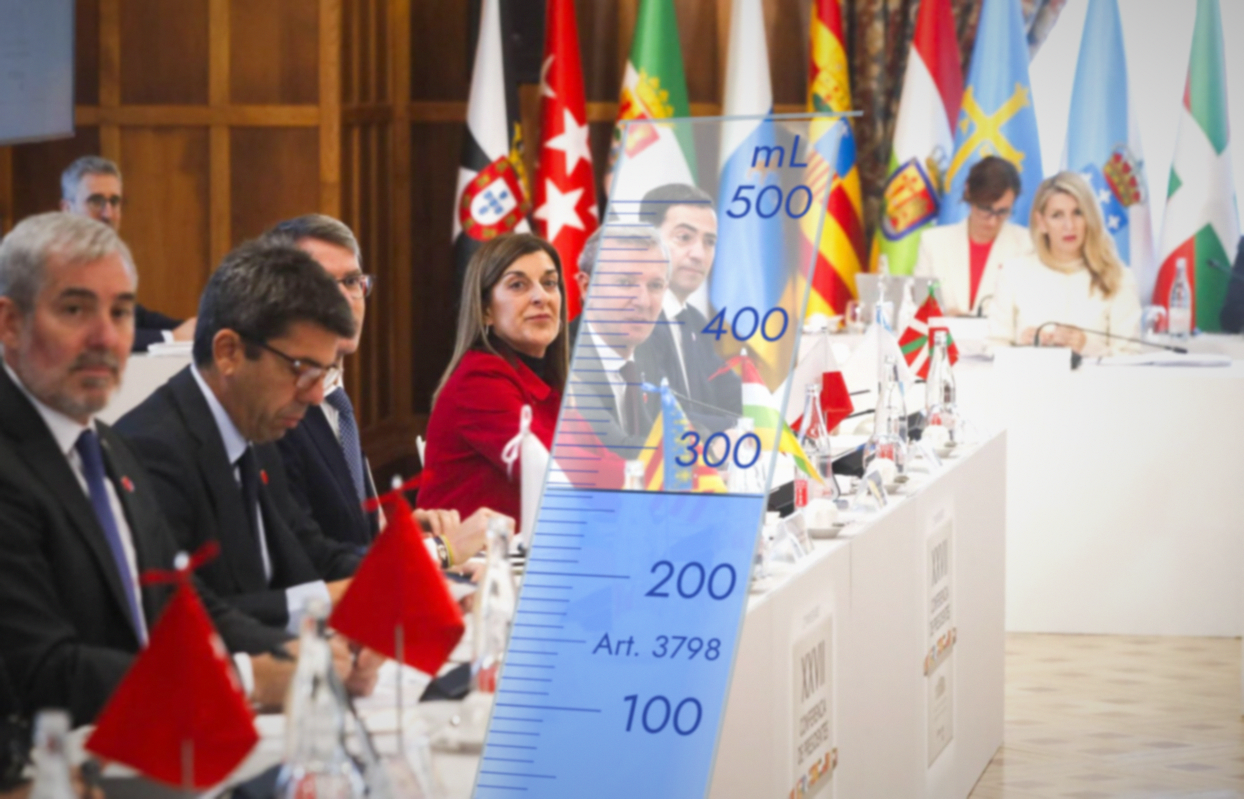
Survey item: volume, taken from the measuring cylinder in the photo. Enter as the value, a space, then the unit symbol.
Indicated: 265 mL
